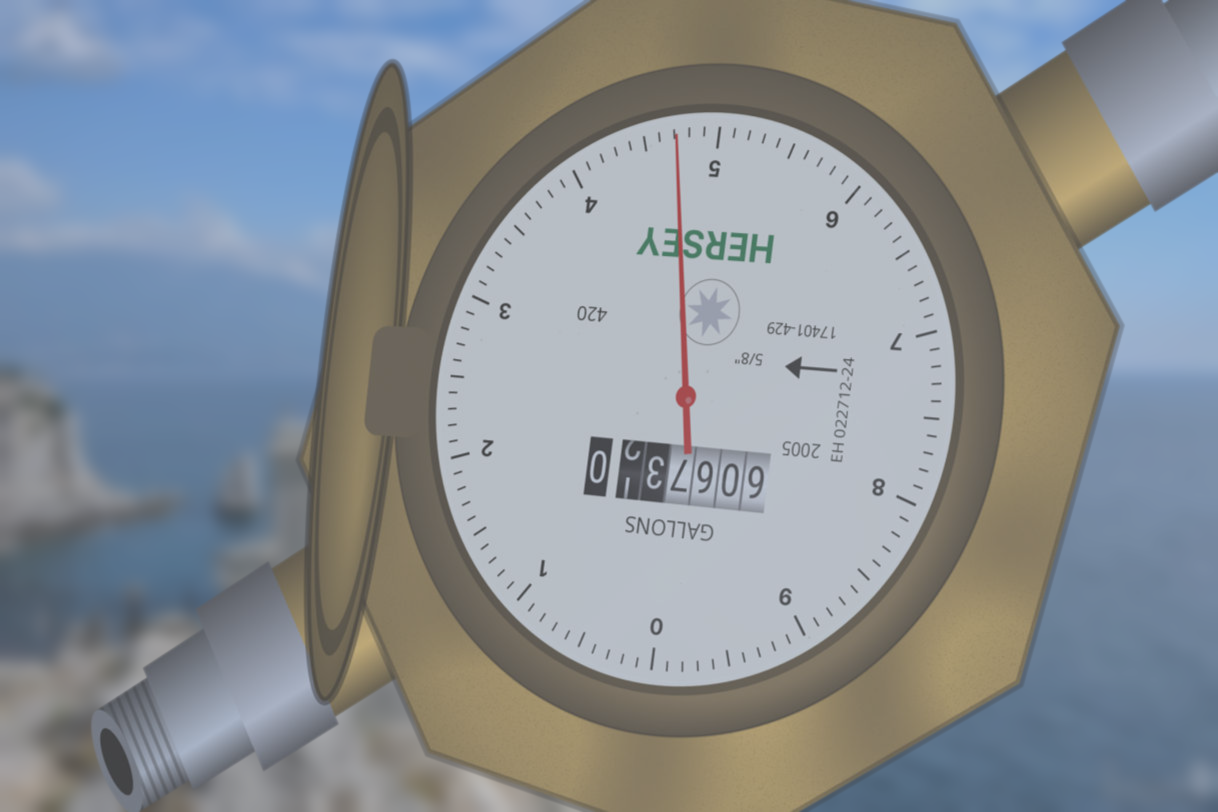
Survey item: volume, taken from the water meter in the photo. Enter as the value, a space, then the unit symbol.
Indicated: 6067314.7 gal
